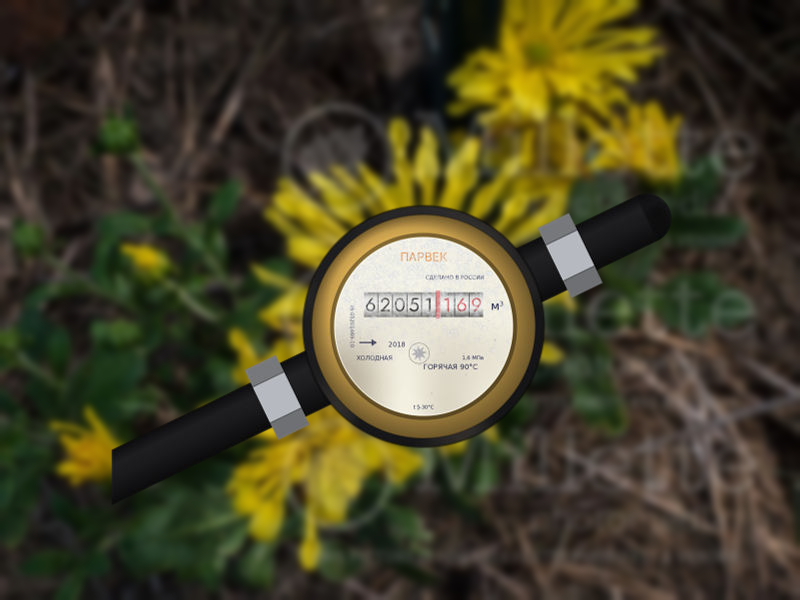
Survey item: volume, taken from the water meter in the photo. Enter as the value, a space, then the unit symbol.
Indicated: 62051.169 m³
